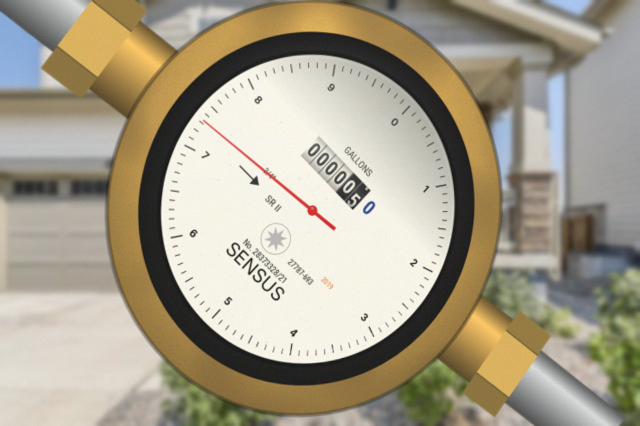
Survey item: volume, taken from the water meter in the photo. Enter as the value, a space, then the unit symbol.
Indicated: 47.3 gal
